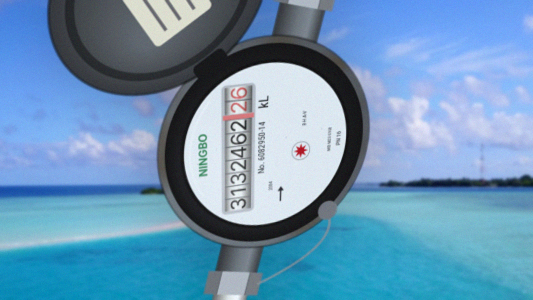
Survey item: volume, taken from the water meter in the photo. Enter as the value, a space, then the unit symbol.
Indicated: 3132462.26 kL
